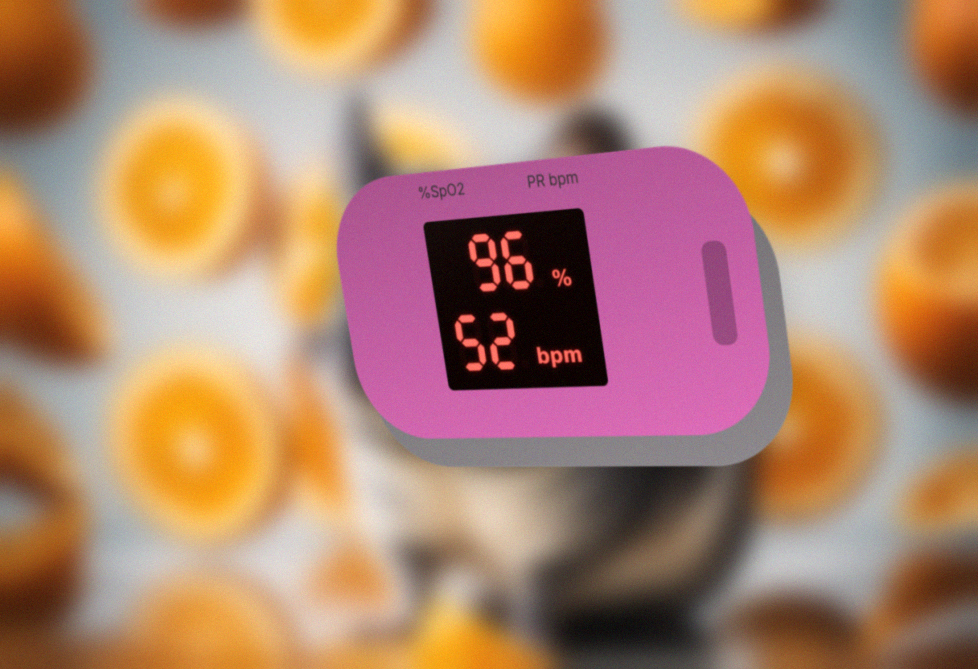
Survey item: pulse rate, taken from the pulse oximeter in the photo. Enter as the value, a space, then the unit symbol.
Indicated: 52 bpm
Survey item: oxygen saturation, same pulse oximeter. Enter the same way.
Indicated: 96 %
